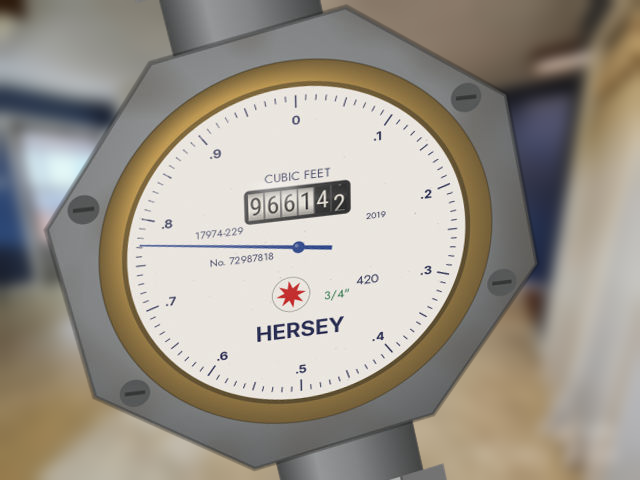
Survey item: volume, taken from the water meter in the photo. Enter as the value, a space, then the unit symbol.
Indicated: 966141.77 ft³
